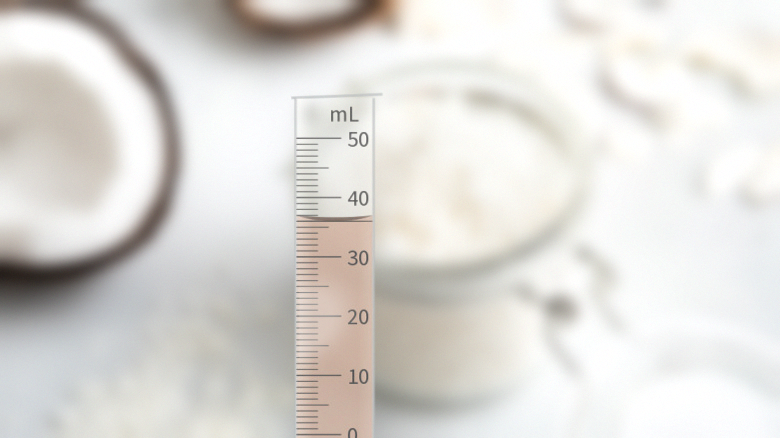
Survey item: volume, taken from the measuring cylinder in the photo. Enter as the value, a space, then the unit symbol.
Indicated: 36 mL
